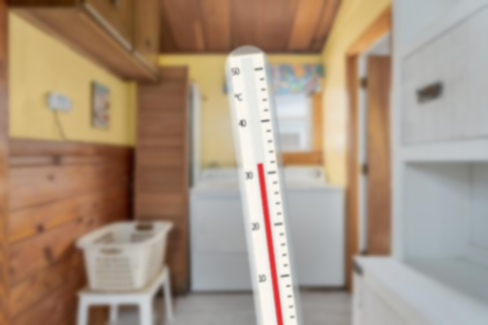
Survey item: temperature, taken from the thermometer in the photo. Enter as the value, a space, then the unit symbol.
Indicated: 32 °C
